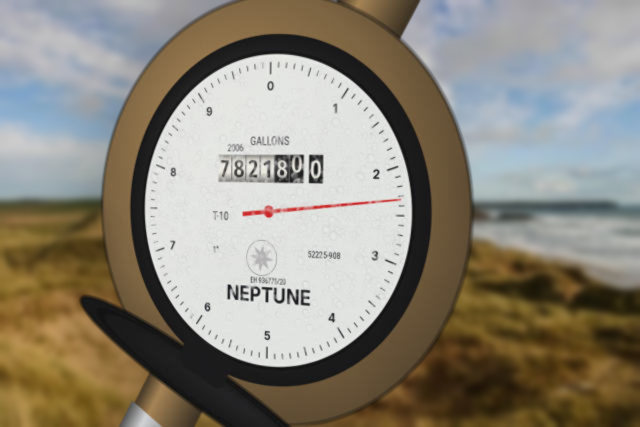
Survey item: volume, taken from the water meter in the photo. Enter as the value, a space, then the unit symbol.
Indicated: 7821802.3 gal
